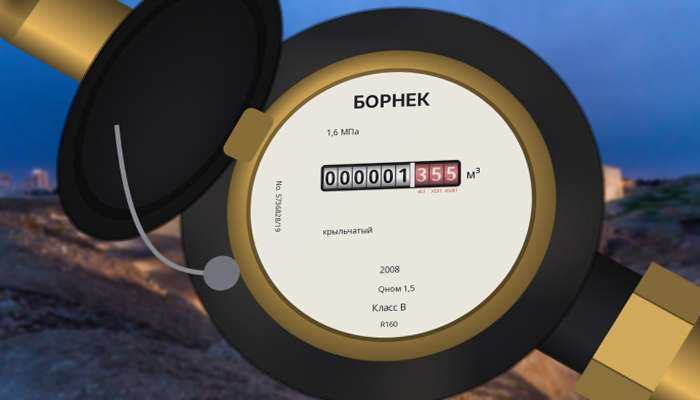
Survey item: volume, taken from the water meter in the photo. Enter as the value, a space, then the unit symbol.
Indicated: 1.355 m³
